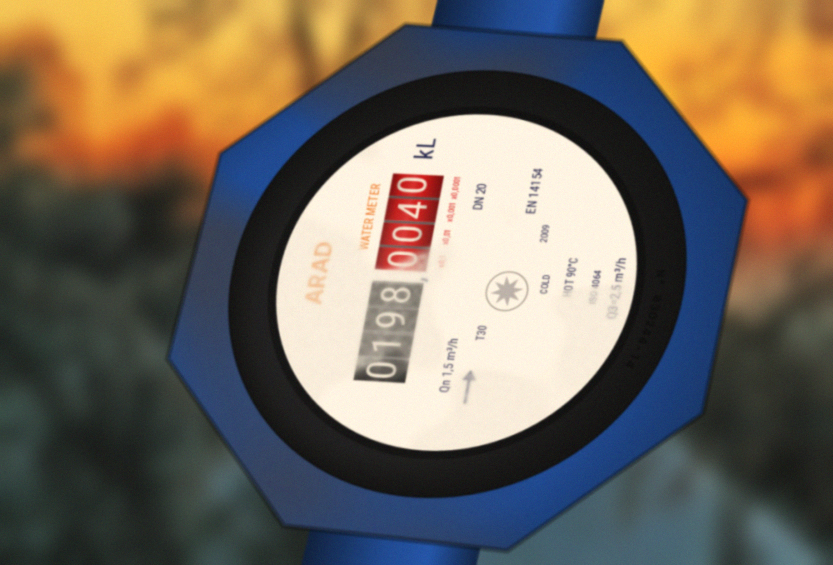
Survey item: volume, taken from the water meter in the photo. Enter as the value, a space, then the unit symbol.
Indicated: 198.0040 kL
